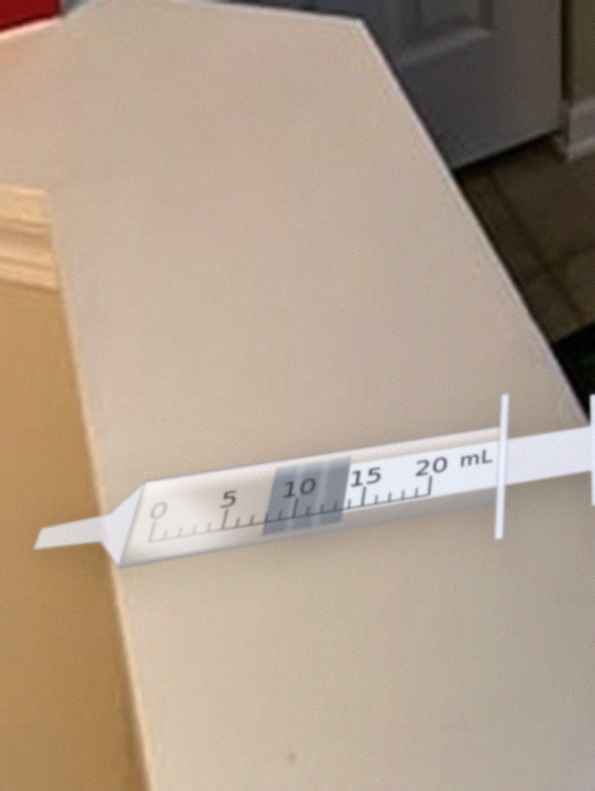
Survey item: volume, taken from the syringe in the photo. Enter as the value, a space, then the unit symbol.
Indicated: 8 mL
